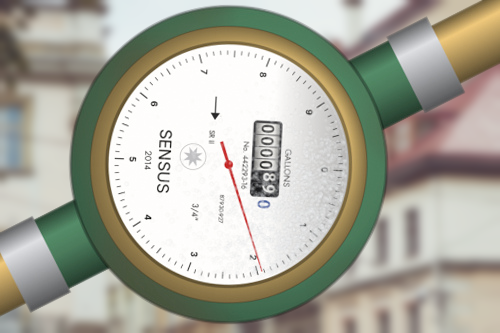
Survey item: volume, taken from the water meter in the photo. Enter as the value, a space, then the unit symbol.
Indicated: 891.9 gal
